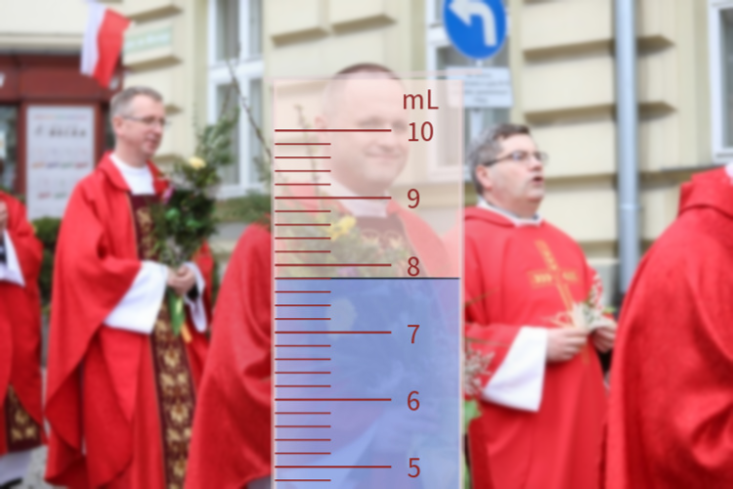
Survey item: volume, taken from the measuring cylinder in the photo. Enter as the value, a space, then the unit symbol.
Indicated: 7.8 mL
